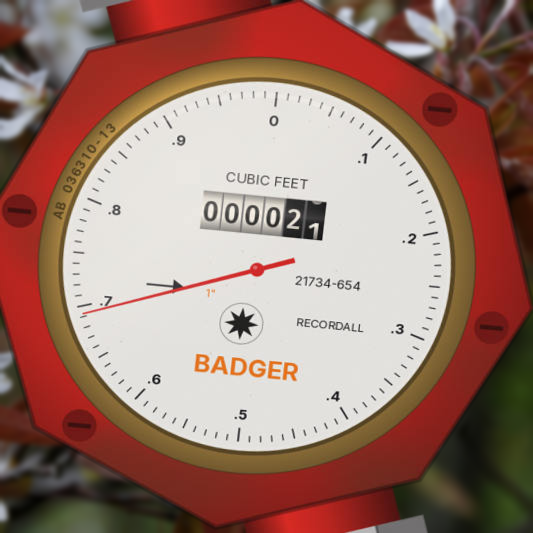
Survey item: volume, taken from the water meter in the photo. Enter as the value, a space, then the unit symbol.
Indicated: 20.69 ft³
